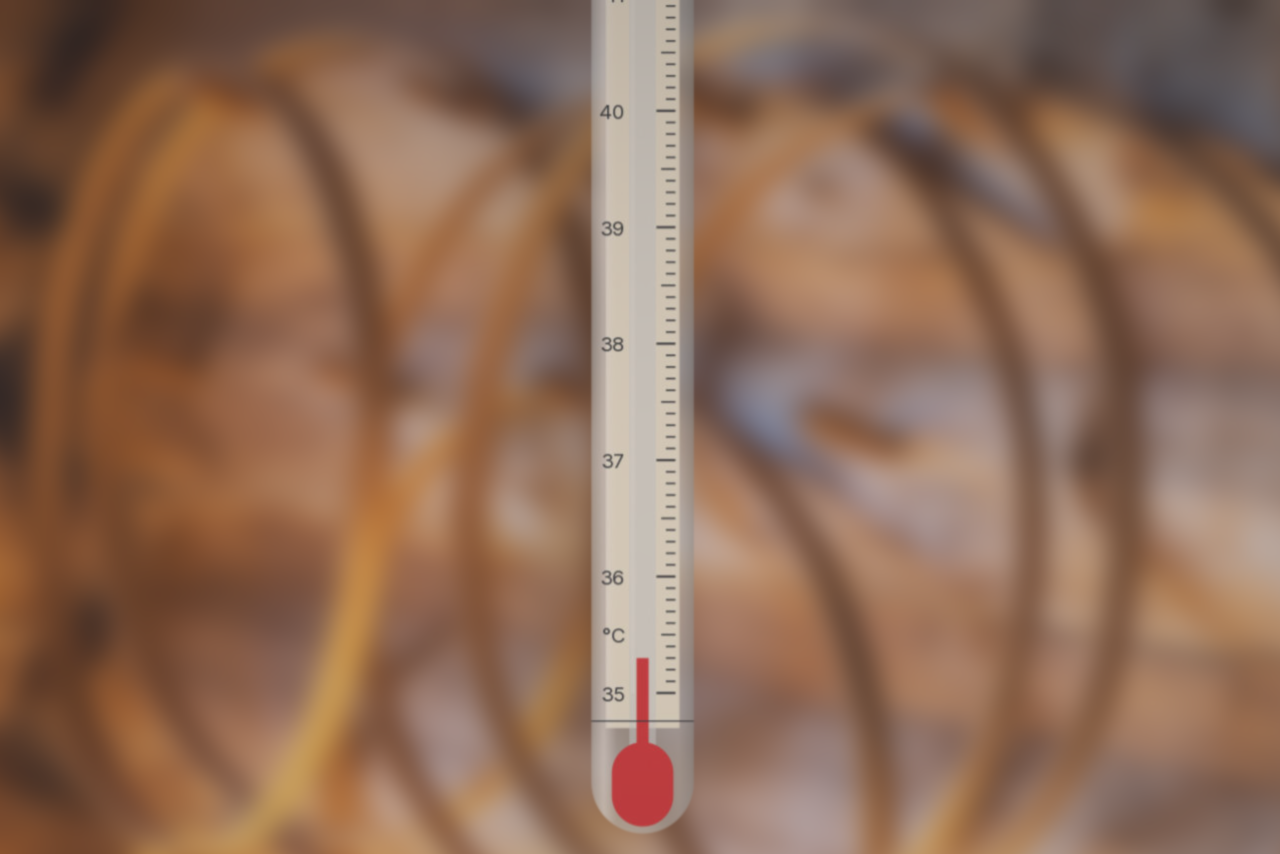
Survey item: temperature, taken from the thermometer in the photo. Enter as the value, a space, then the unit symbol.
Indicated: 35.3 °C
